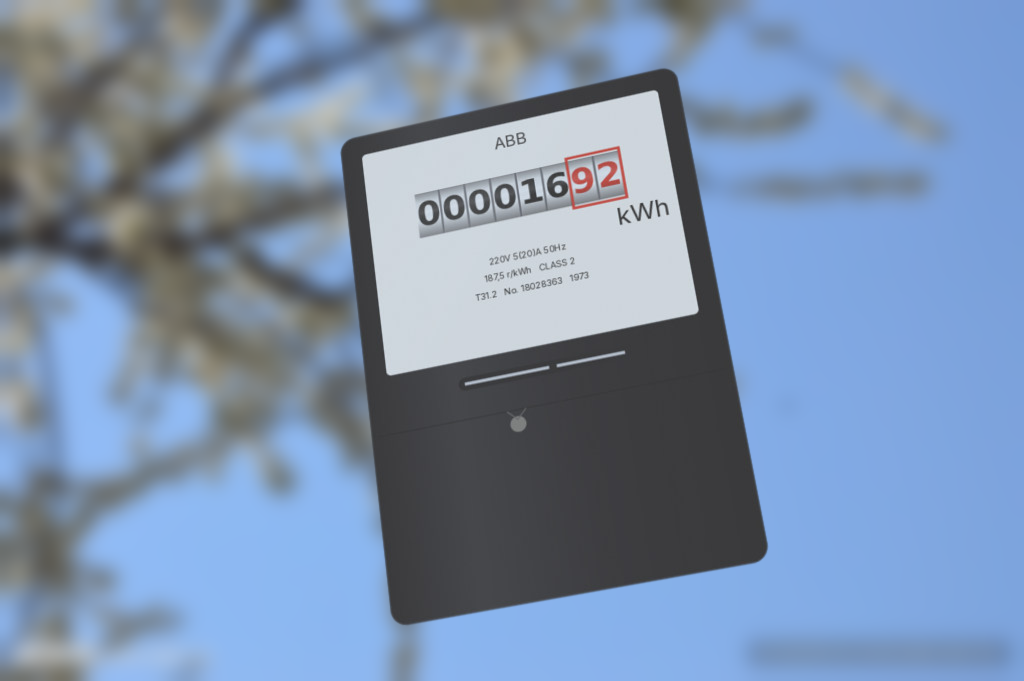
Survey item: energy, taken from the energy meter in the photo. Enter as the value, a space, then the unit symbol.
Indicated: 16.92 kWh
